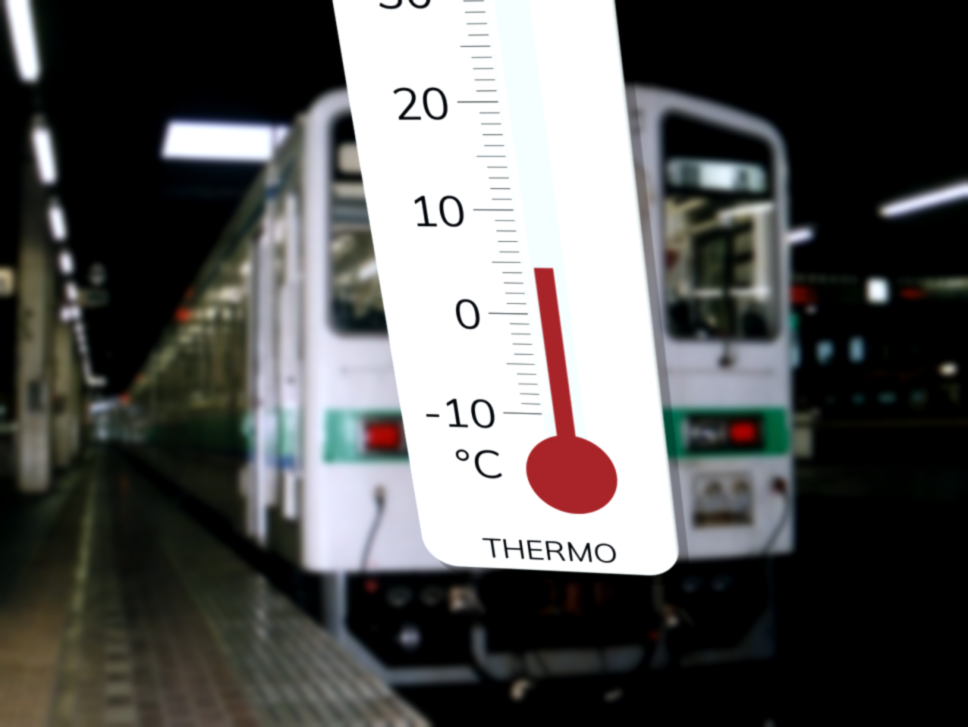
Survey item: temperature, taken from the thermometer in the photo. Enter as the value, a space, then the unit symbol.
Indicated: 4.5 °C
